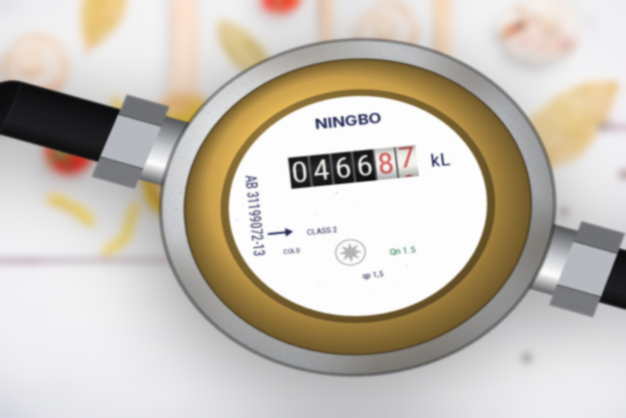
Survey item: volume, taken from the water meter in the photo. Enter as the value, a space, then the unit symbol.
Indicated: 466.87 kL
